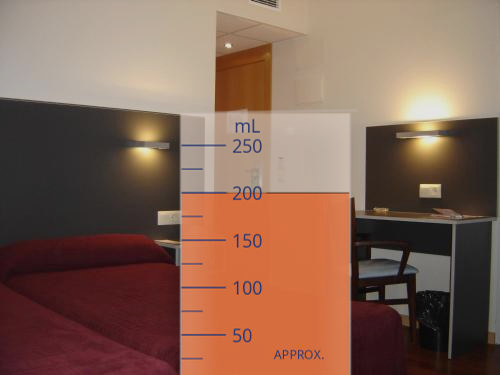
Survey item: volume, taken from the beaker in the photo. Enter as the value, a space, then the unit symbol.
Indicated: 200 mL
